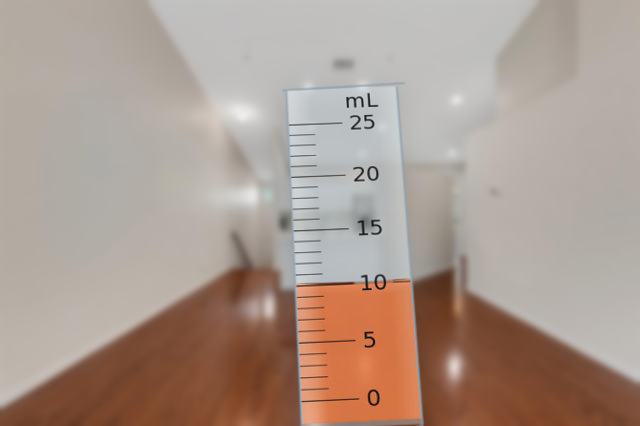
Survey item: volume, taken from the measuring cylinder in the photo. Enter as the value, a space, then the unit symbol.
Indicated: 10 mL
